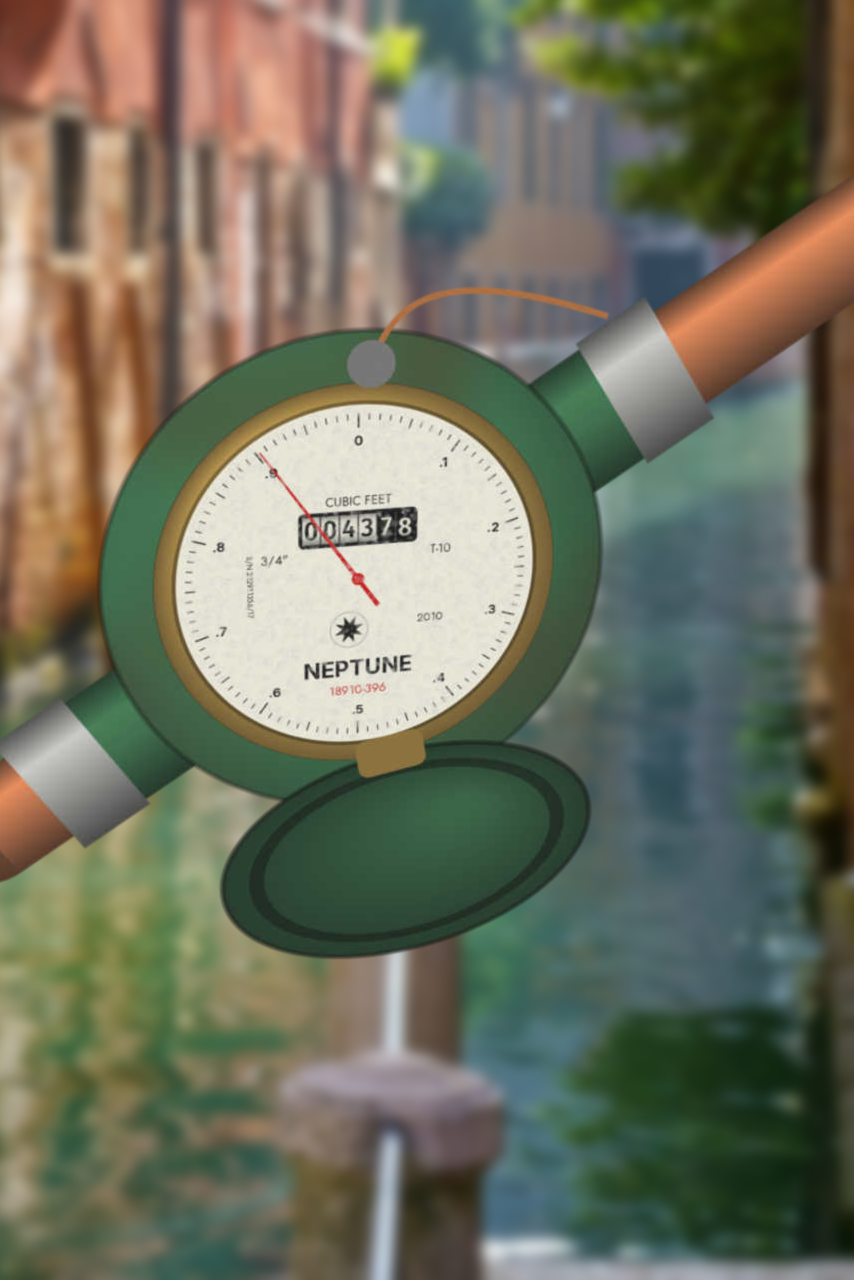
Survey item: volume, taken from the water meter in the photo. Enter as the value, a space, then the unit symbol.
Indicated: 4377.90 ft³
